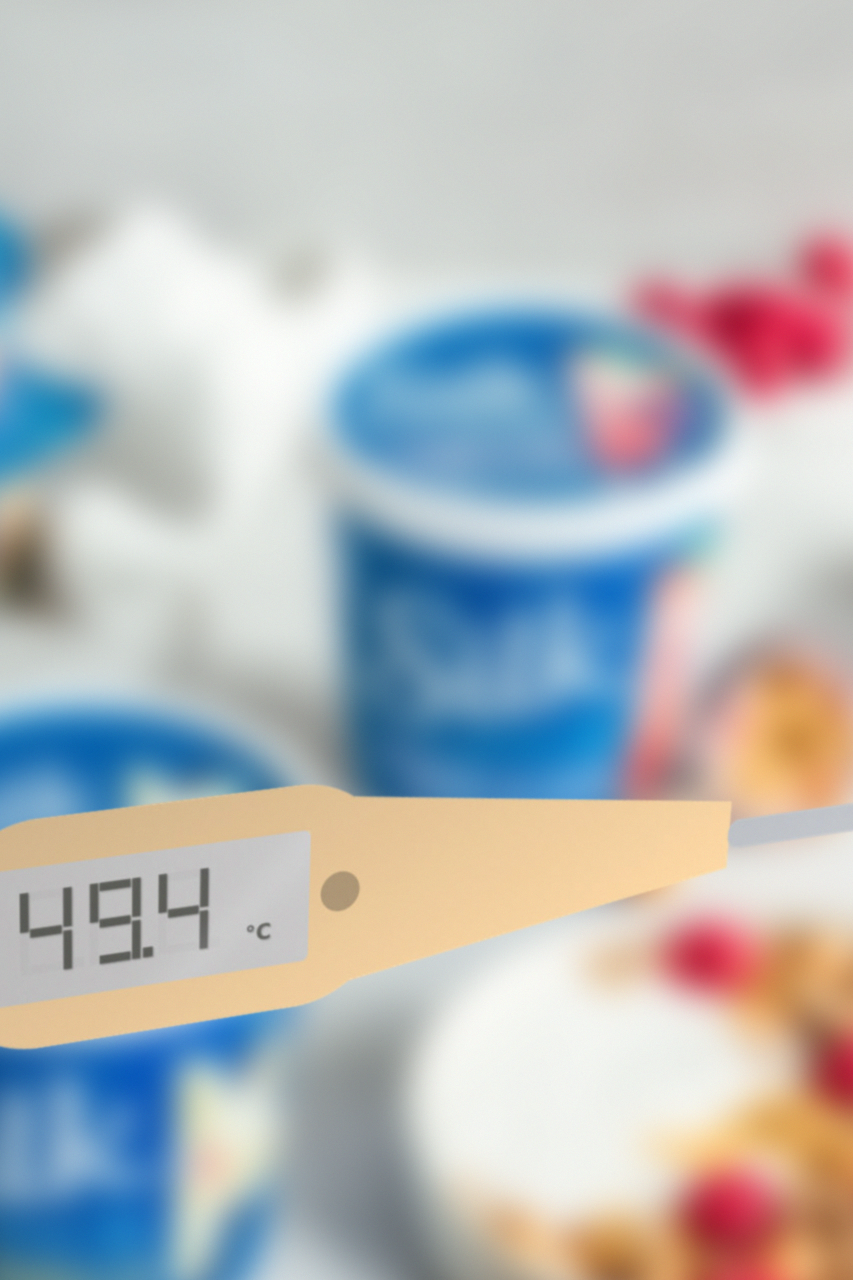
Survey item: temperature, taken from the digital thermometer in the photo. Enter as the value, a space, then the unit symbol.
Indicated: 49.4 °C
